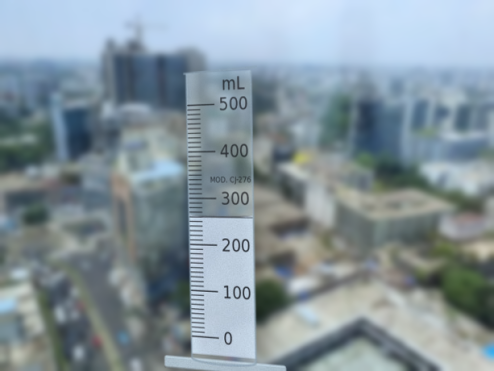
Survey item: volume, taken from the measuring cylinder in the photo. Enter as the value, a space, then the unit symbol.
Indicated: 260 mL
